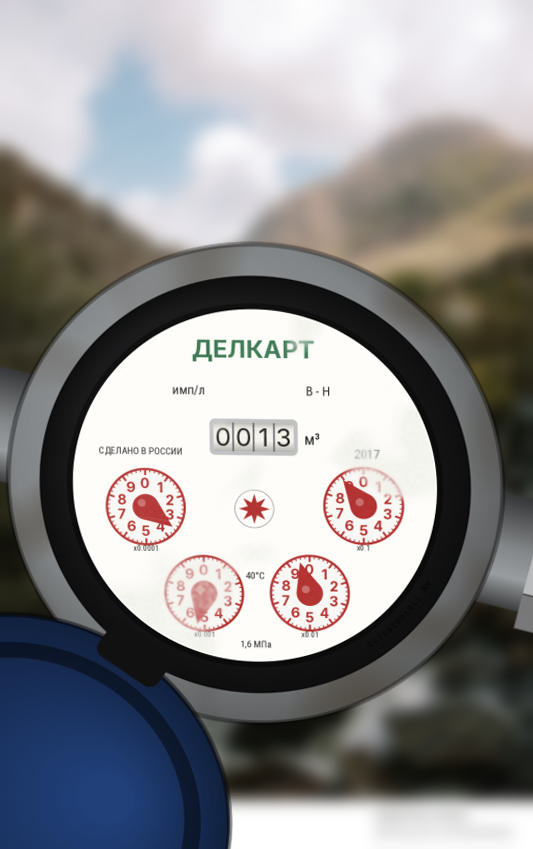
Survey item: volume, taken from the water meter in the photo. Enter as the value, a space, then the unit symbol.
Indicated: 13.8953 m³
